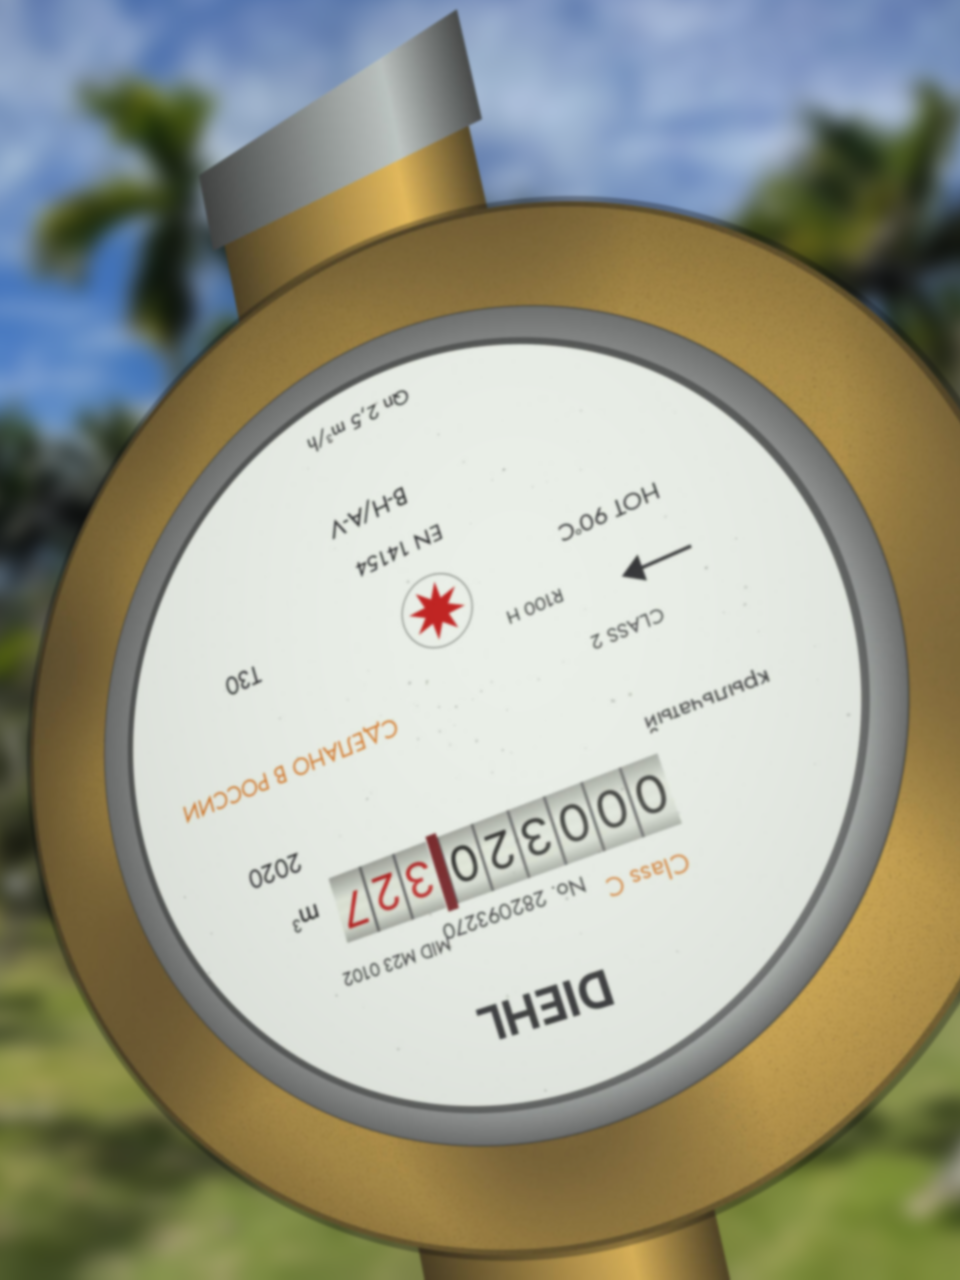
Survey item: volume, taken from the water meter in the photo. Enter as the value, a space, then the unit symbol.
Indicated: 320.327 m³
